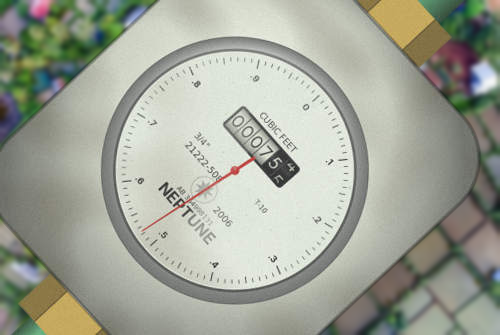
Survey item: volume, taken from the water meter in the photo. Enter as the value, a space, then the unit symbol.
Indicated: 754.52 ft³
